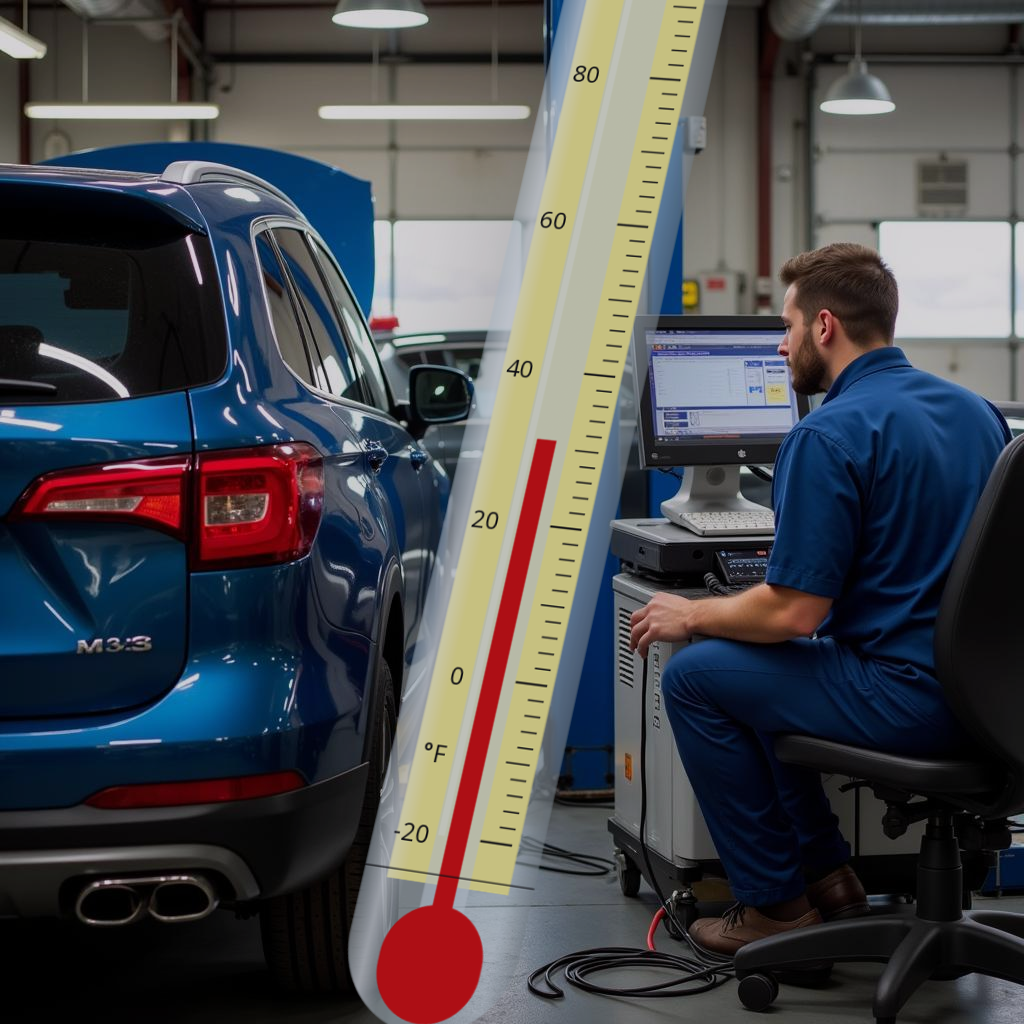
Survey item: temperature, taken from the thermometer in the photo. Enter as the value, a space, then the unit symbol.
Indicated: 31 °F
